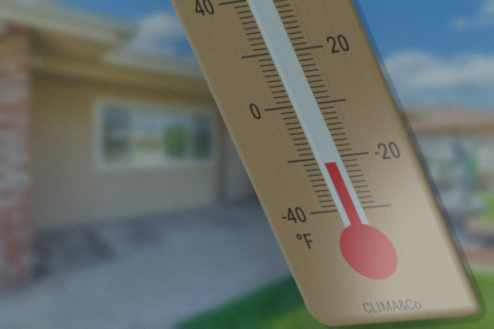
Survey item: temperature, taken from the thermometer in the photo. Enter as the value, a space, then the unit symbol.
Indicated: -22 °F
